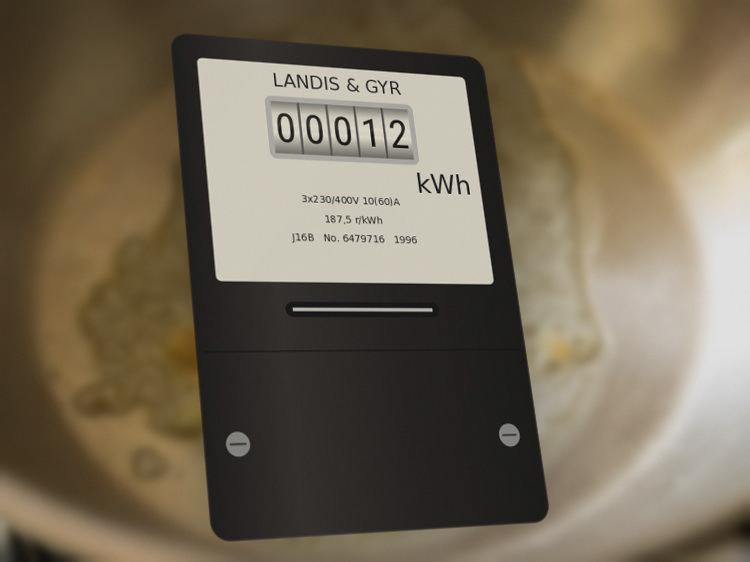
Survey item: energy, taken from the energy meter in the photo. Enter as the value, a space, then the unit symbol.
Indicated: 12 kWh
